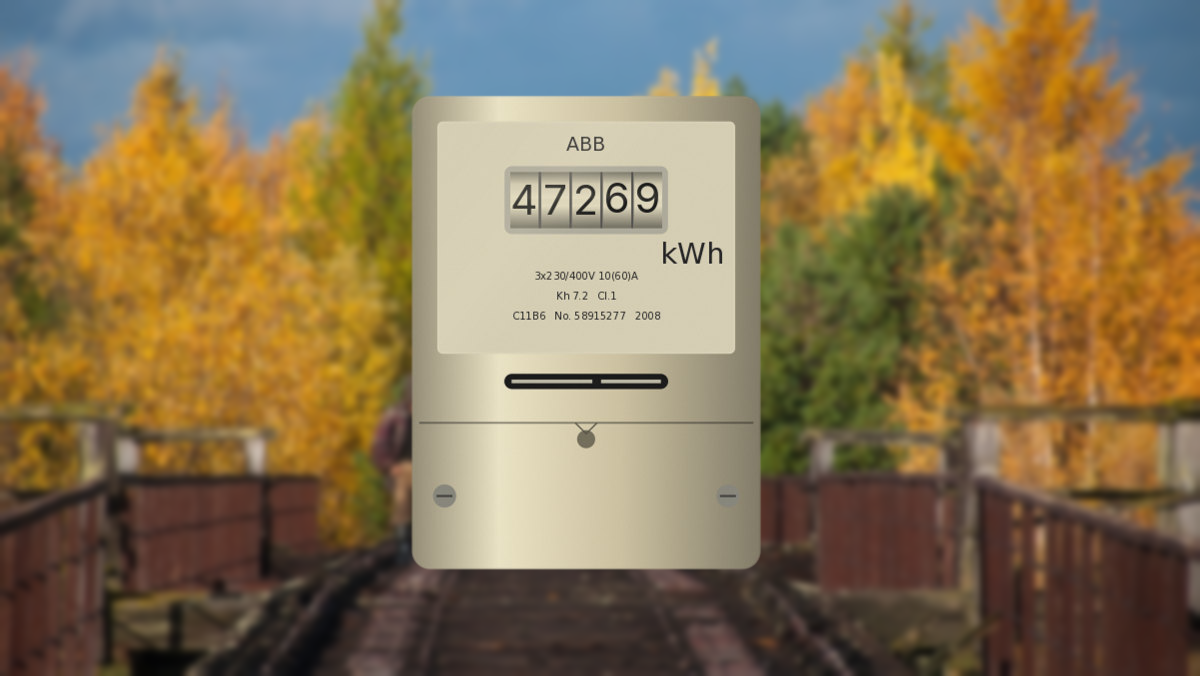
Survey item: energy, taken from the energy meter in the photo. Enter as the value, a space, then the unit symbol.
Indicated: 47269 kWh
